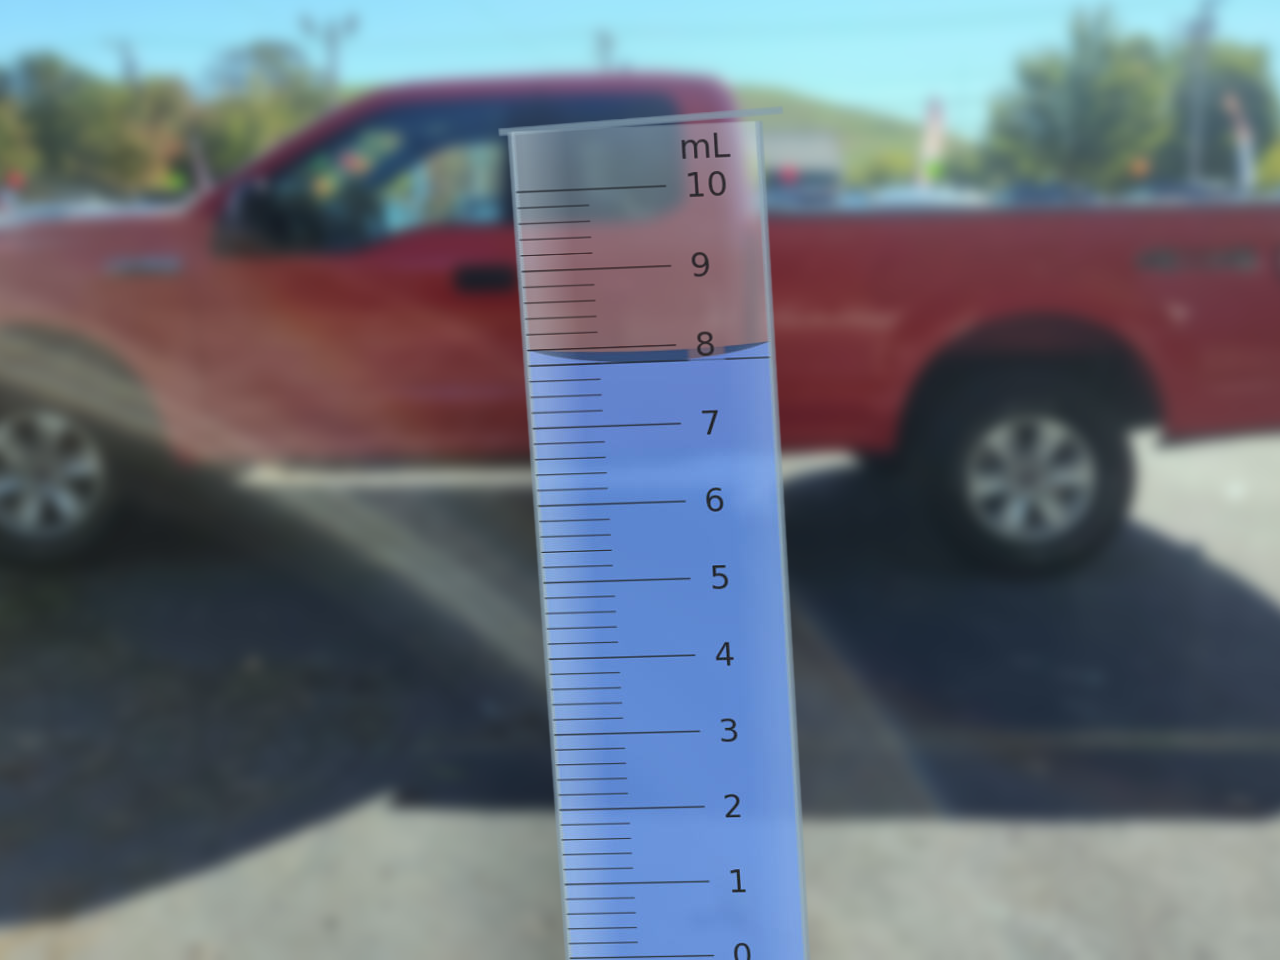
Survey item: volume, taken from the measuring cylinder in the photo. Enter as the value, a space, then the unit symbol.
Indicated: 7.8 mL
